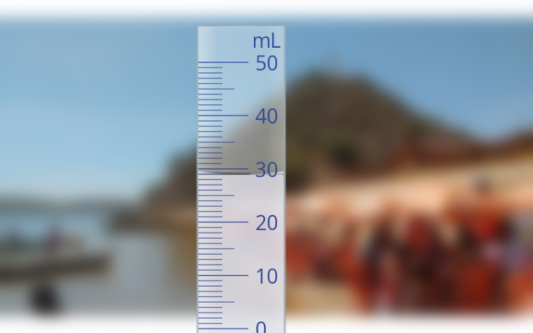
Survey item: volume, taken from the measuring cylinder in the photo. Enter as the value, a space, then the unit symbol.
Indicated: 29 mL
